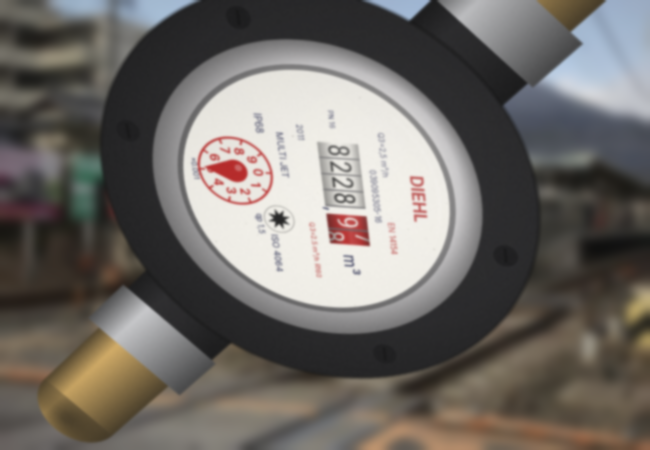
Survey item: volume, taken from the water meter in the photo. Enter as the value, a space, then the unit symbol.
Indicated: 8228.975 m³
